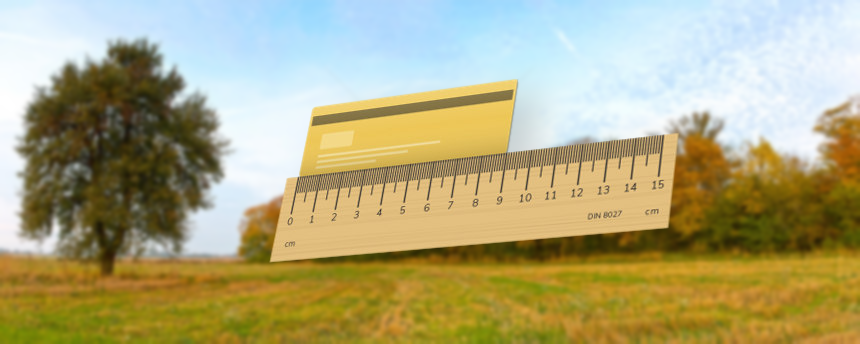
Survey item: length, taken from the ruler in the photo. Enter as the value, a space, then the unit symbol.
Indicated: 9 cm
